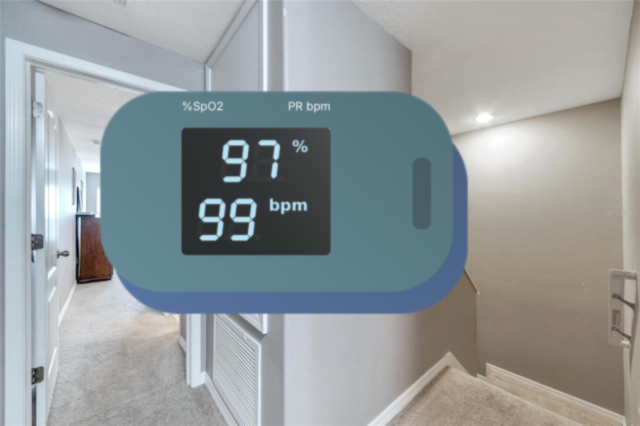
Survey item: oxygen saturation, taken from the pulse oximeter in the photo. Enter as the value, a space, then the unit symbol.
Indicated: 97 %
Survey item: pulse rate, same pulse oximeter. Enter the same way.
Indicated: 99 bpm
